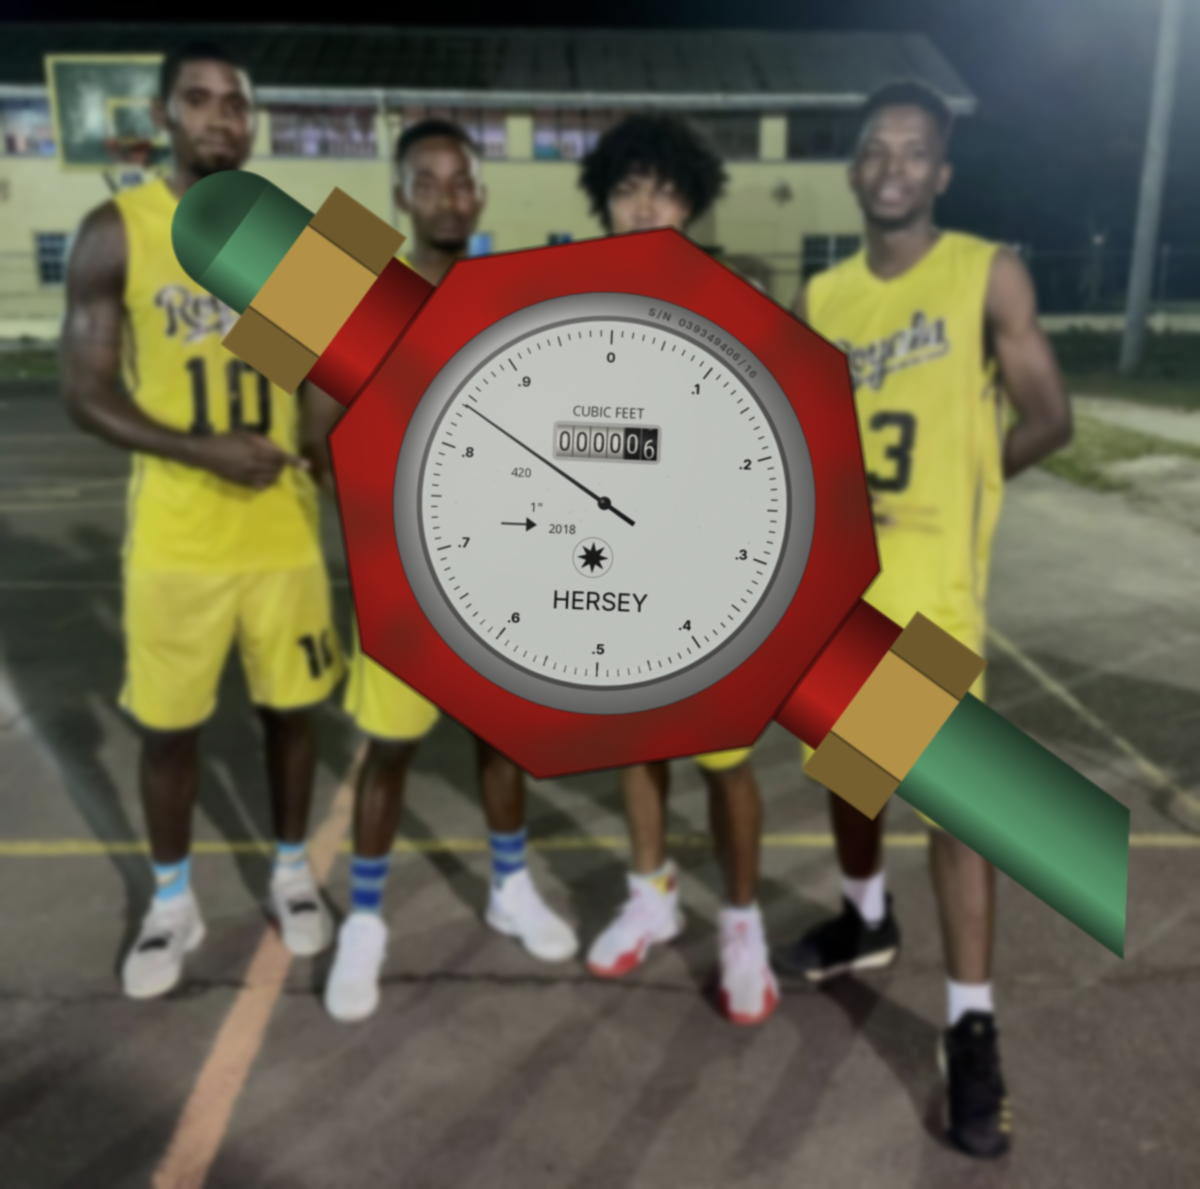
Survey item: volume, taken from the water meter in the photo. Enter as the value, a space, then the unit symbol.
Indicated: 5.84 ft³
